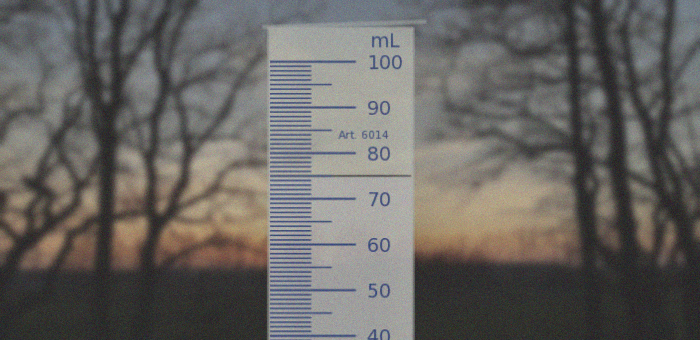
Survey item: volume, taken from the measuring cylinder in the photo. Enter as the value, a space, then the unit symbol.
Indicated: 75 mL
